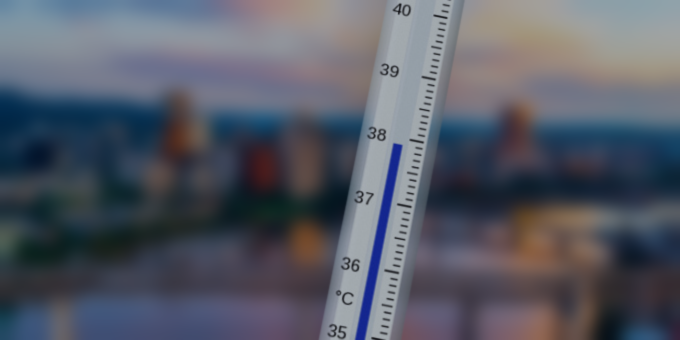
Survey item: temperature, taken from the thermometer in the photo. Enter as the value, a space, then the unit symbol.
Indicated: 37.9 °C
